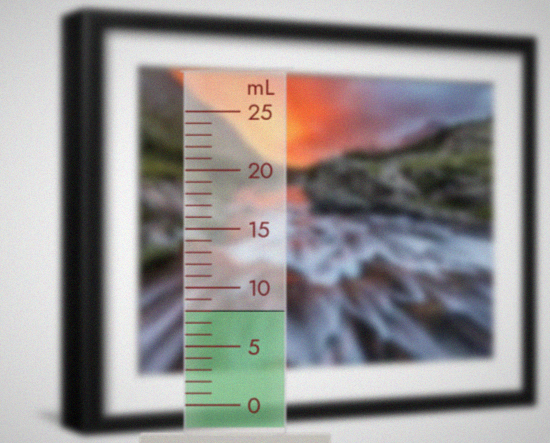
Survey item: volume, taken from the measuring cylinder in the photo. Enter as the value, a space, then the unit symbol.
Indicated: 8 mL
